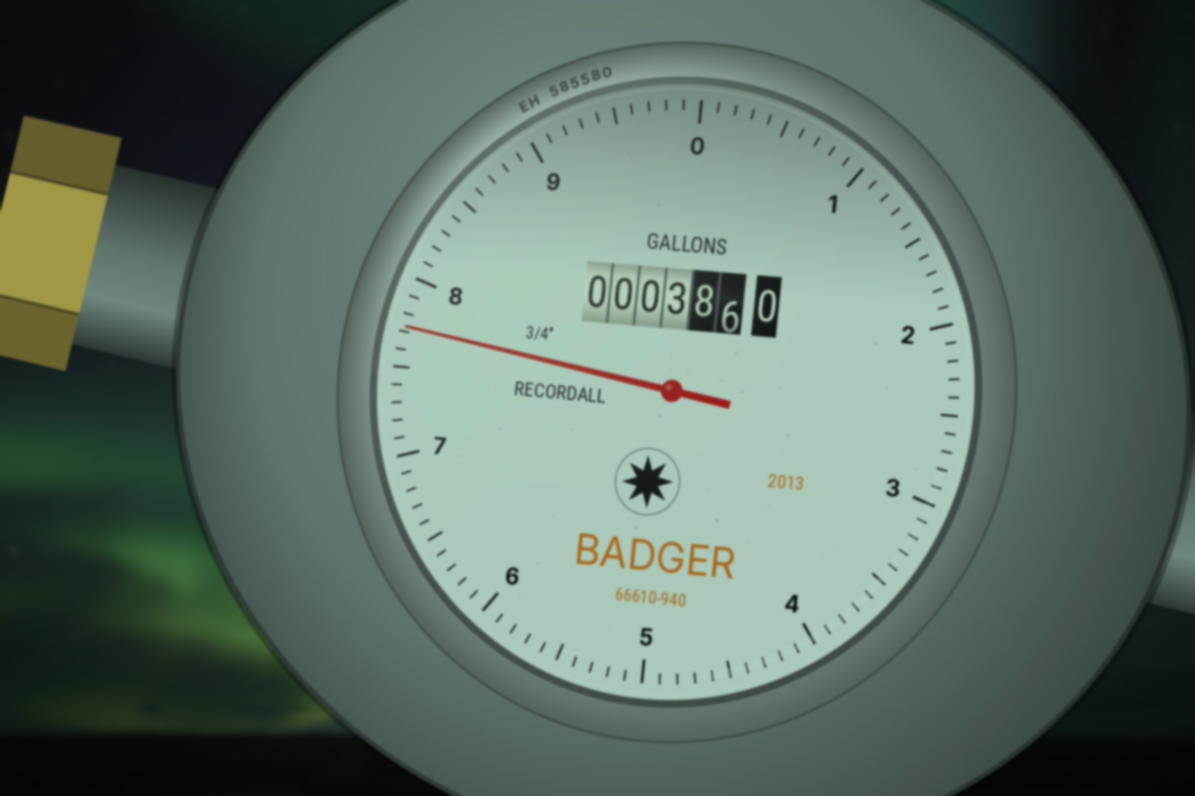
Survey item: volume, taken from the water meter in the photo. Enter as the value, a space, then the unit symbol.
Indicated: 3857.7 gal
